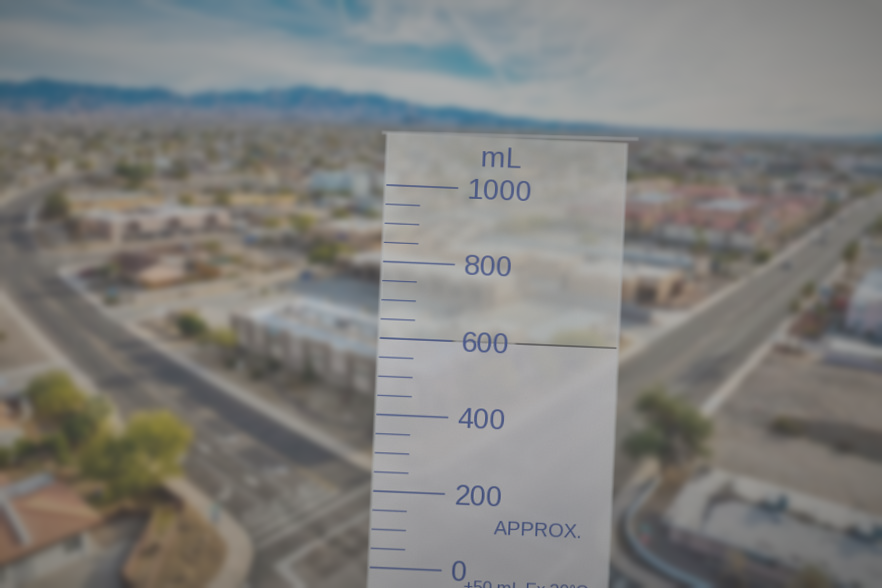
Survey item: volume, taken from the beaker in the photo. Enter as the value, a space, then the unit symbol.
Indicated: 600 mL
